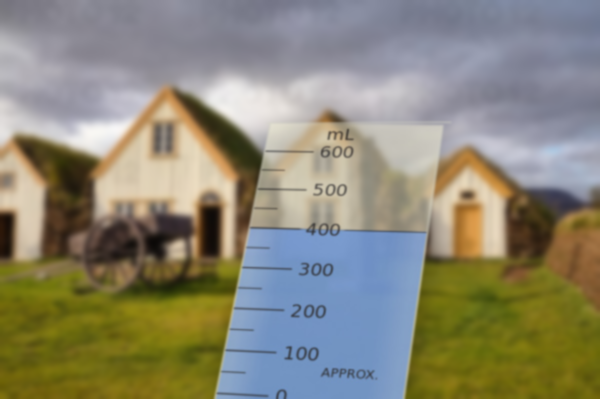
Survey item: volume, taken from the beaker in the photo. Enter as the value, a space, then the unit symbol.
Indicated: 400 mL
